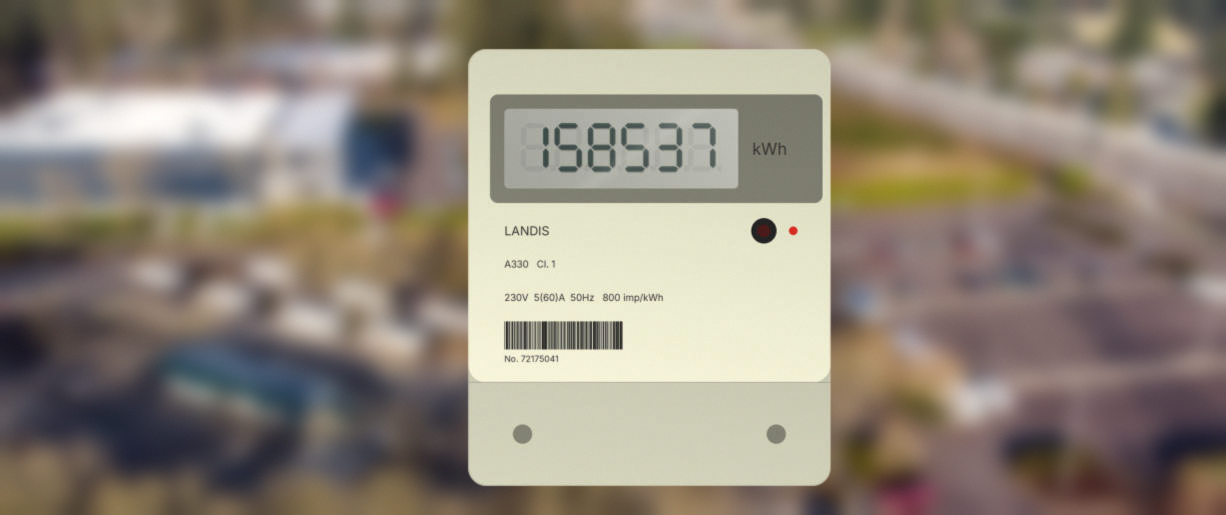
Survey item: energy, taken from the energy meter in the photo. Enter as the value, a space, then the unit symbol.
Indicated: 158537 kWh
